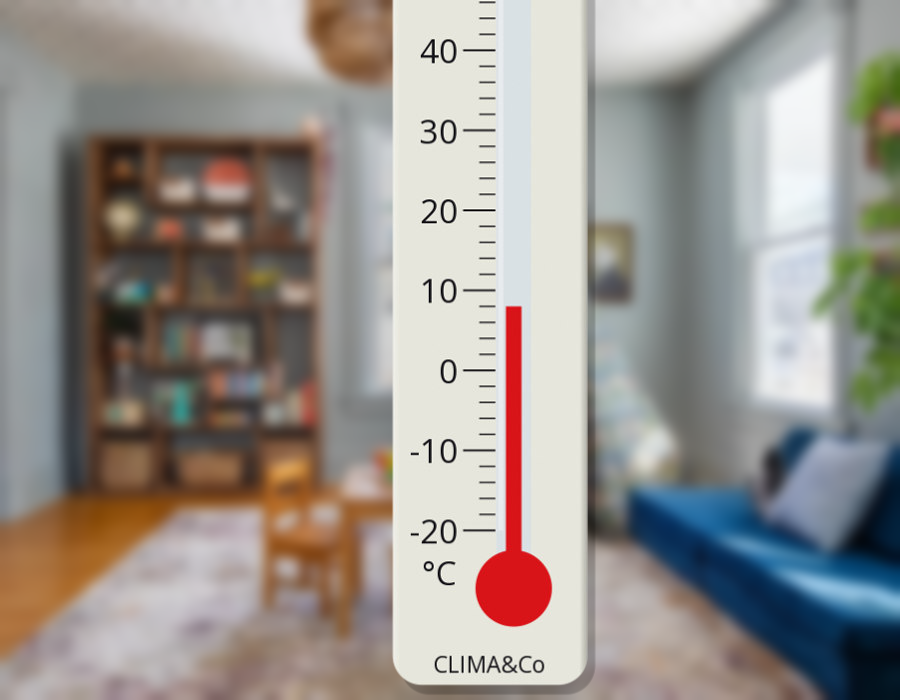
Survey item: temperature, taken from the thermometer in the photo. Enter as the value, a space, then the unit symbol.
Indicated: 8 °C
